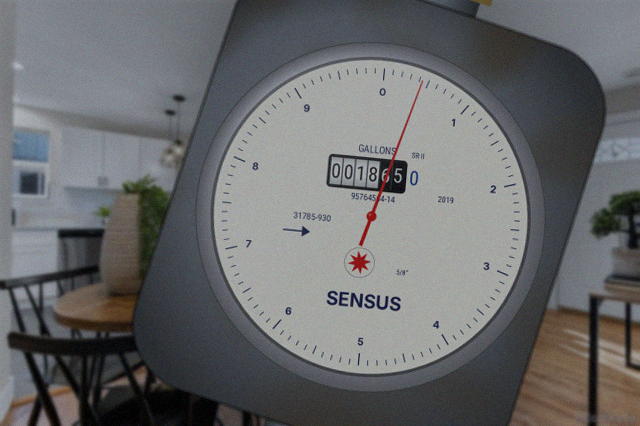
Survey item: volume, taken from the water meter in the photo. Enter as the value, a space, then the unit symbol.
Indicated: 18650.4 gal
